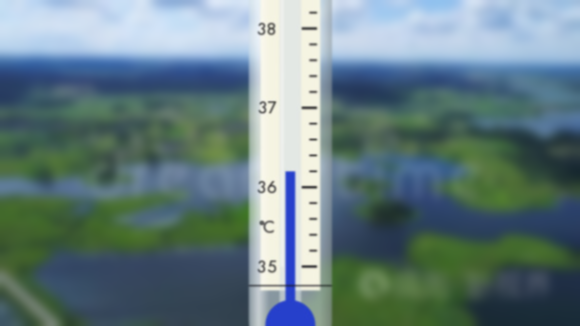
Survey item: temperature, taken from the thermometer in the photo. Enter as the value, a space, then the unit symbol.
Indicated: 36.2 °C
